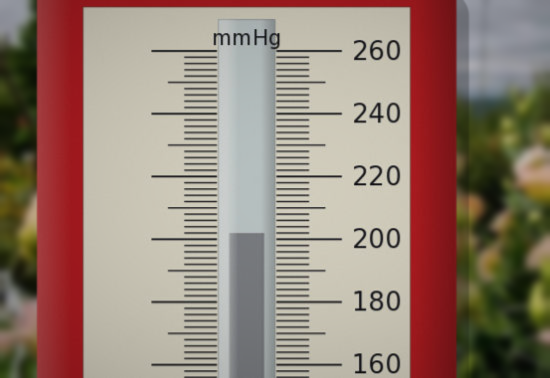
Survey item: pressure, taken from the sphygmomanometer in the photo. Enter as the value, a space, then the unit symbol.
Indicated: 202 mmHg
